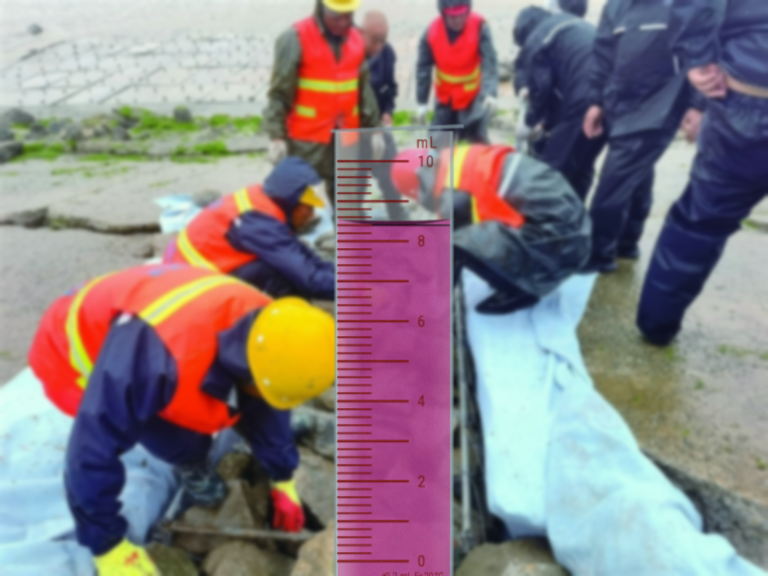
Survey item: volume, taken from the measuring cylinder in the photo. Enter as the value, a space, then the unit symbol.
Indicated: 8.4 mL
